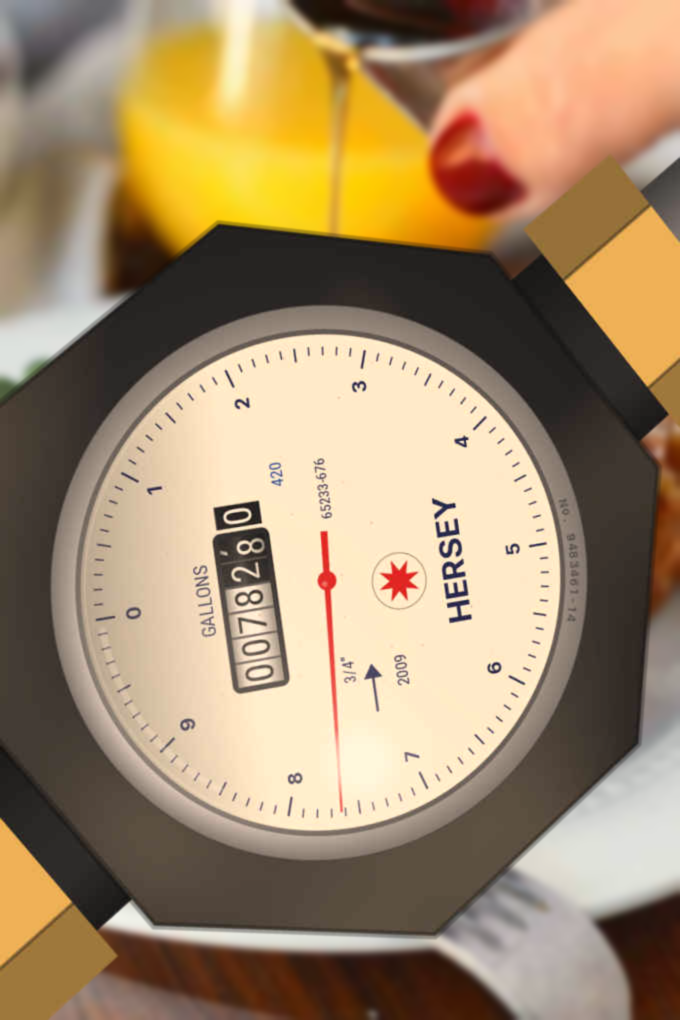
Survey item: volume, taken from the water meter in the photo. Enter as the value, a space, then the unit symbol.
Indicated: 78277.6 gal
